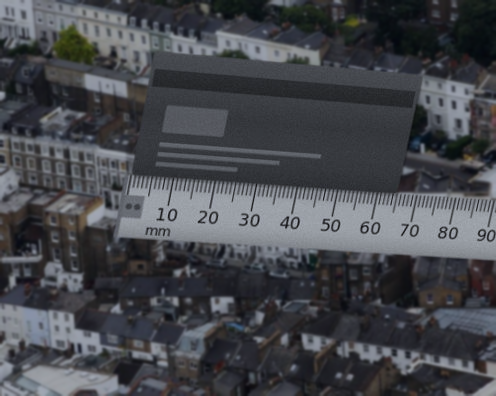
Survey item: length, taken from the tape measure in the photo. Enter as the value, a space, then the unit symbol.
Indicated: 65 mm
